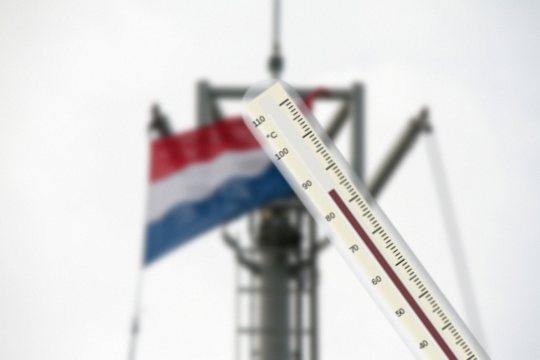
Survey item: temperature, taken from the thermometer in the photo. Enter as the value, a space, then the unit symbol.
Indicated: 85 °C
